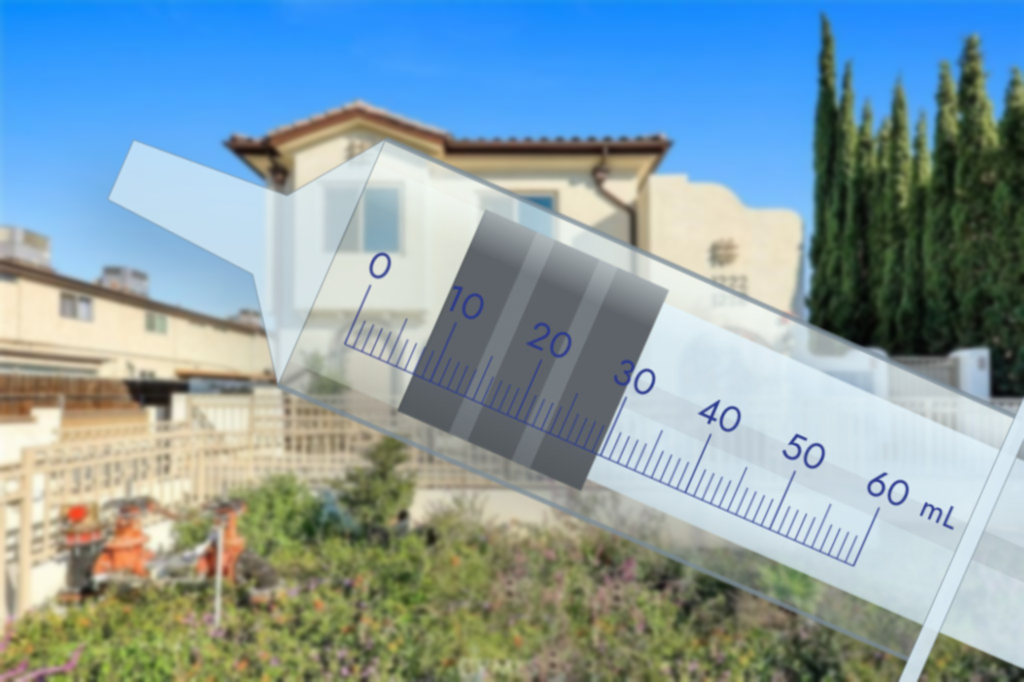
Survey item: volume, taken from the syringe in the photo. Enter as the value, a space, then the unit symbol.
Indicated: 8 mL
